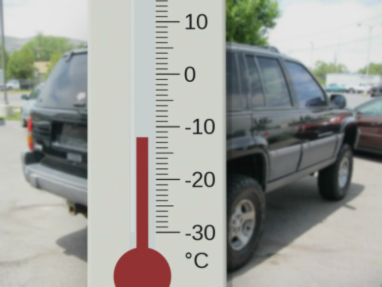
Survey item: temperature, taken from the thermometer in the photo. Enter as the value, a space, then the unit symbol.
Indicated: -12 °C
